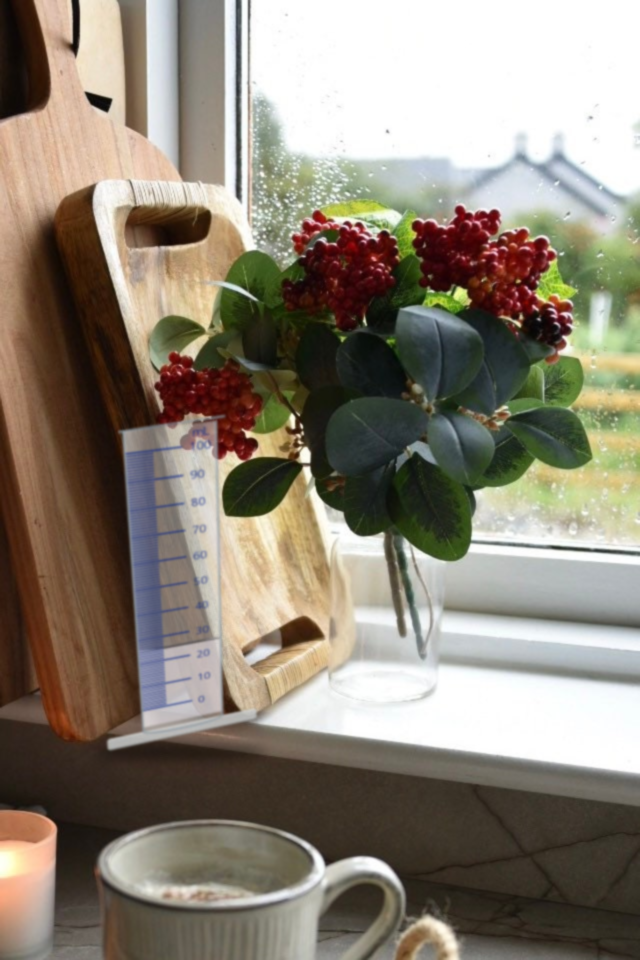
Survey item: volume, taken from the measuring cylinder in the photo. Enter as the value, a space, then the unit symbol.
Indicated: 25 mL
